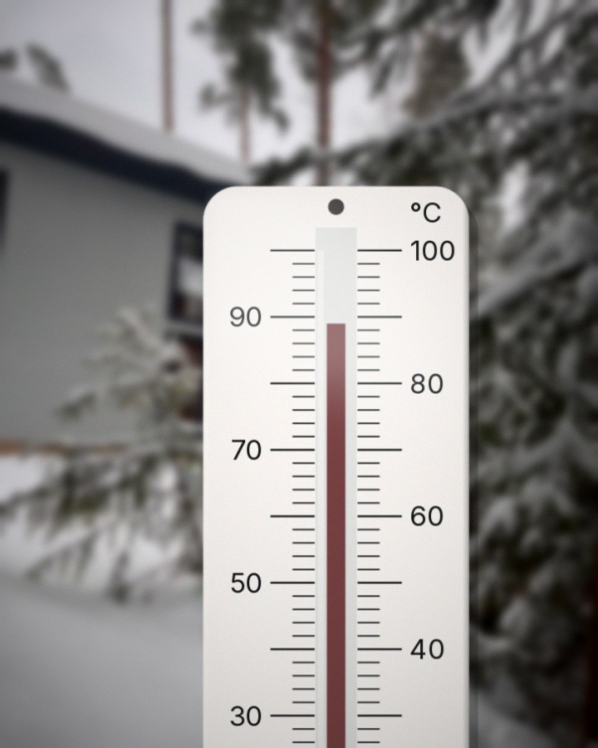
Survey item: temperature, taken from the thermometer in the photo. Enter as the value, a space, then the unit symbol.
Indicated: 89 °C
